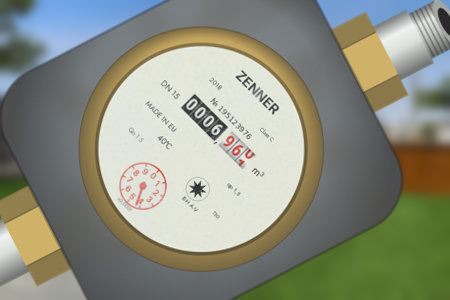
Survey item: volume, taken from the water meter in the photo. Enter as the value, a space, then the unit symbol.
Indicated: 6.9604 m³
